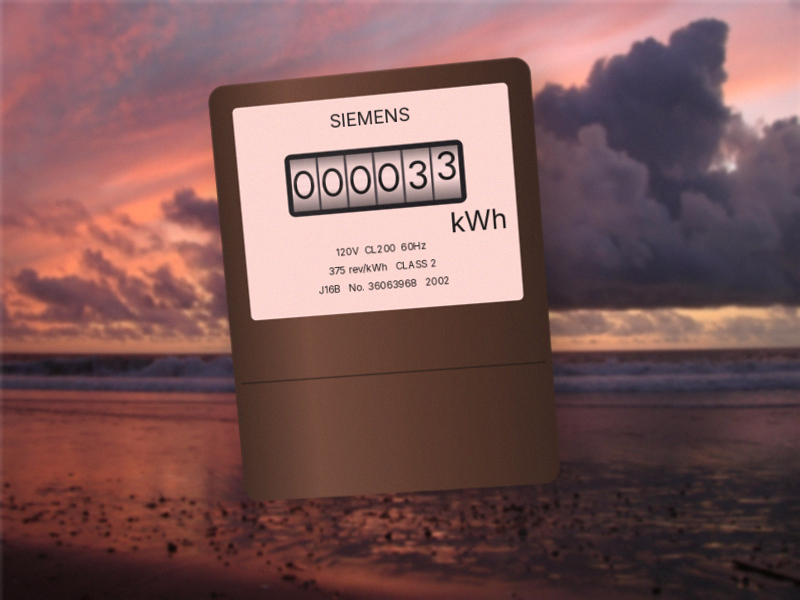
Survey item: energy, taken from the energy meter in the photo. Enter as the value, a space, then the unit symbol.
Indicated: 33 kWh
